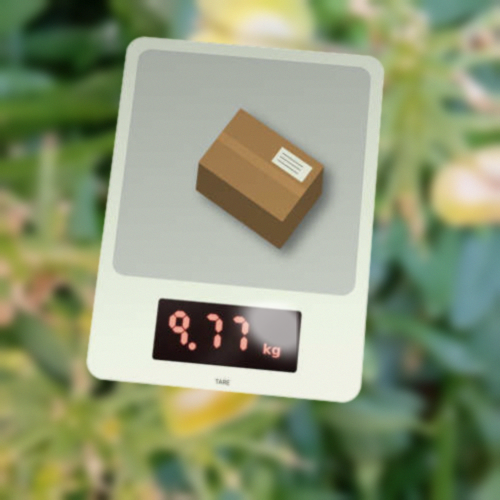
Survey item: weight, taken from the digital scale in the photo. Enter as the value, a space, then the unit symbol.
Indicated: 9.77 kg
